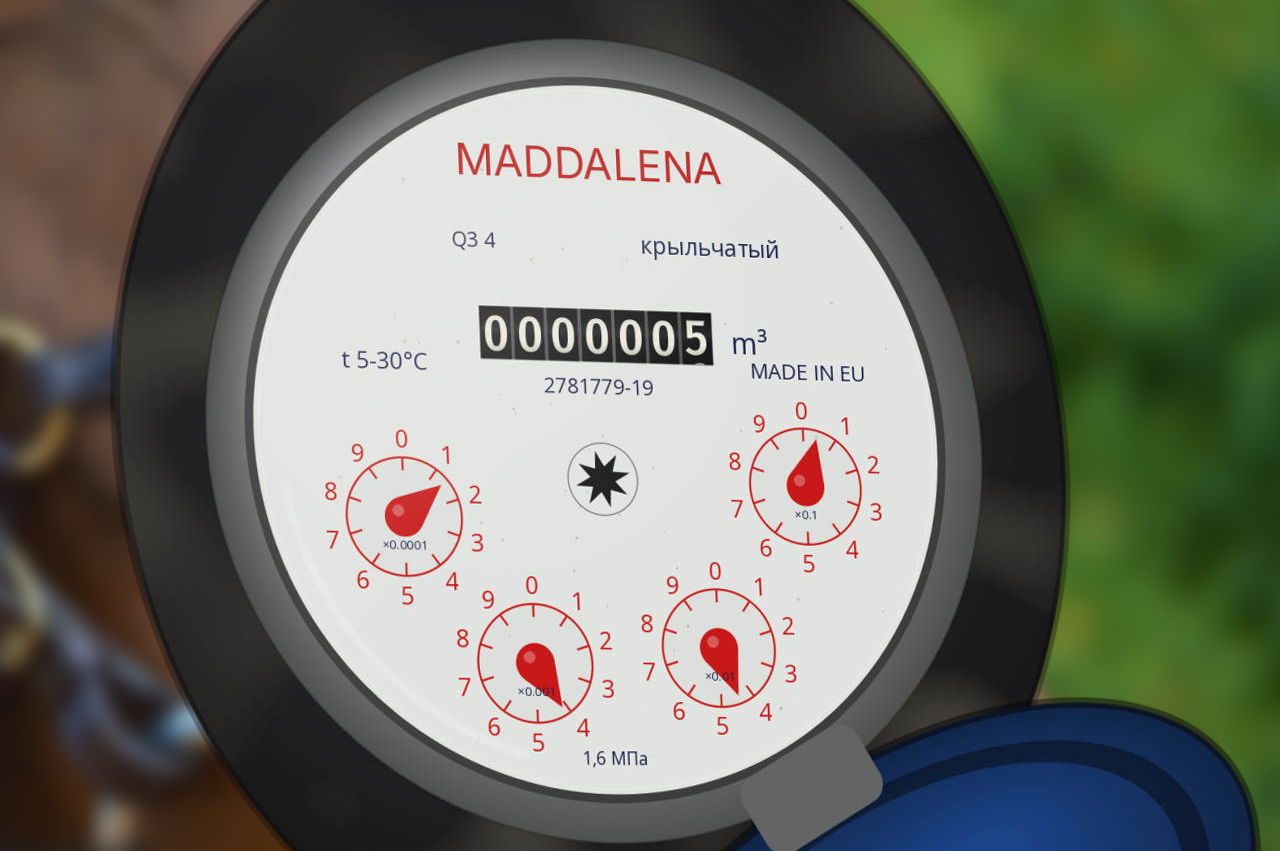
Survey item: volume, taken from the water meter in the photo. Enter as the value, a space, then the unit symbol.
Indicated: 5.0441 m³
